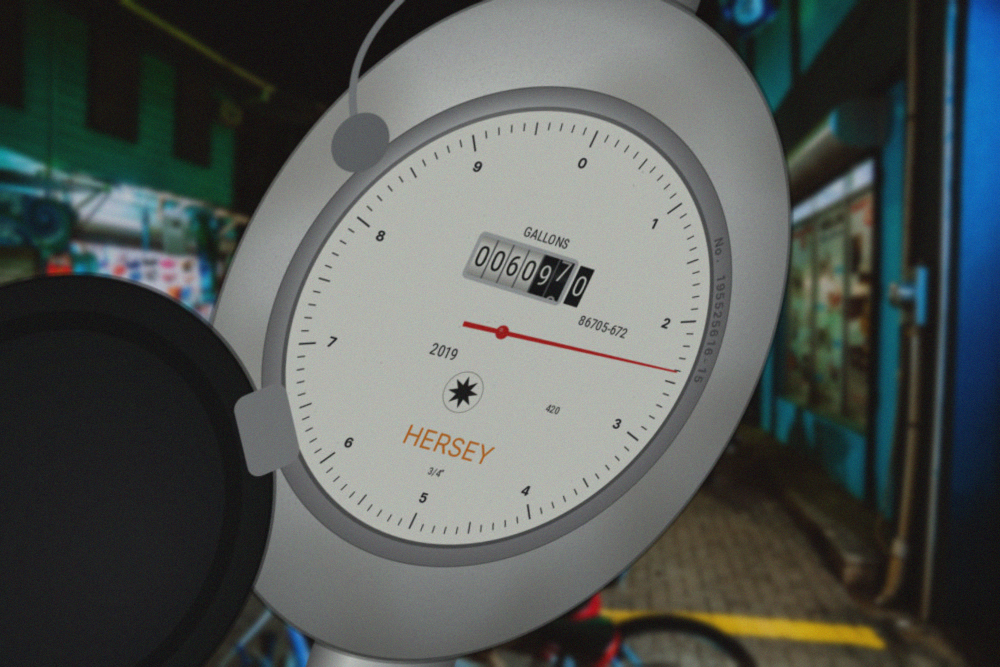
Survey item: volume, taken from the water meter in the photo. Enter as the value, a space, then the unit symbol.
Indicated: 60972.4 gal
